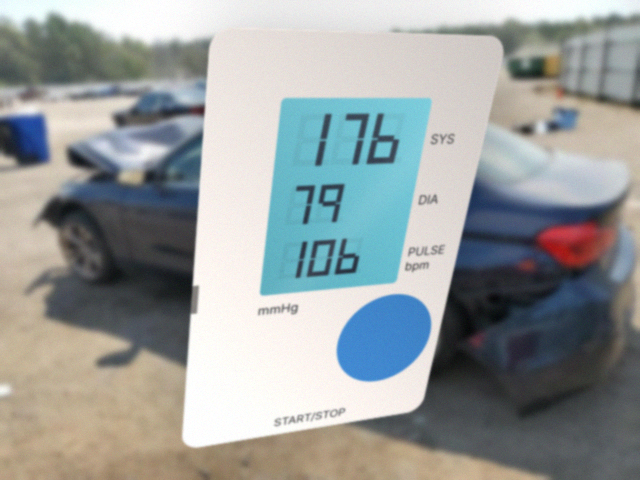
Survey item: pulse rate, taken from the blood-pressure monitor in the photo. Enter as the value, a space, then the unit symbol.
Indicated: 106 bpm
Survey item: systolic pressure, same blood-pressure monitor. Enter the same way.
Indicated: 176 mmHg
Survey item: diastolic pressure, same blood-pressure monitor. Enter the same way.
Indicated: 79 mmHg
